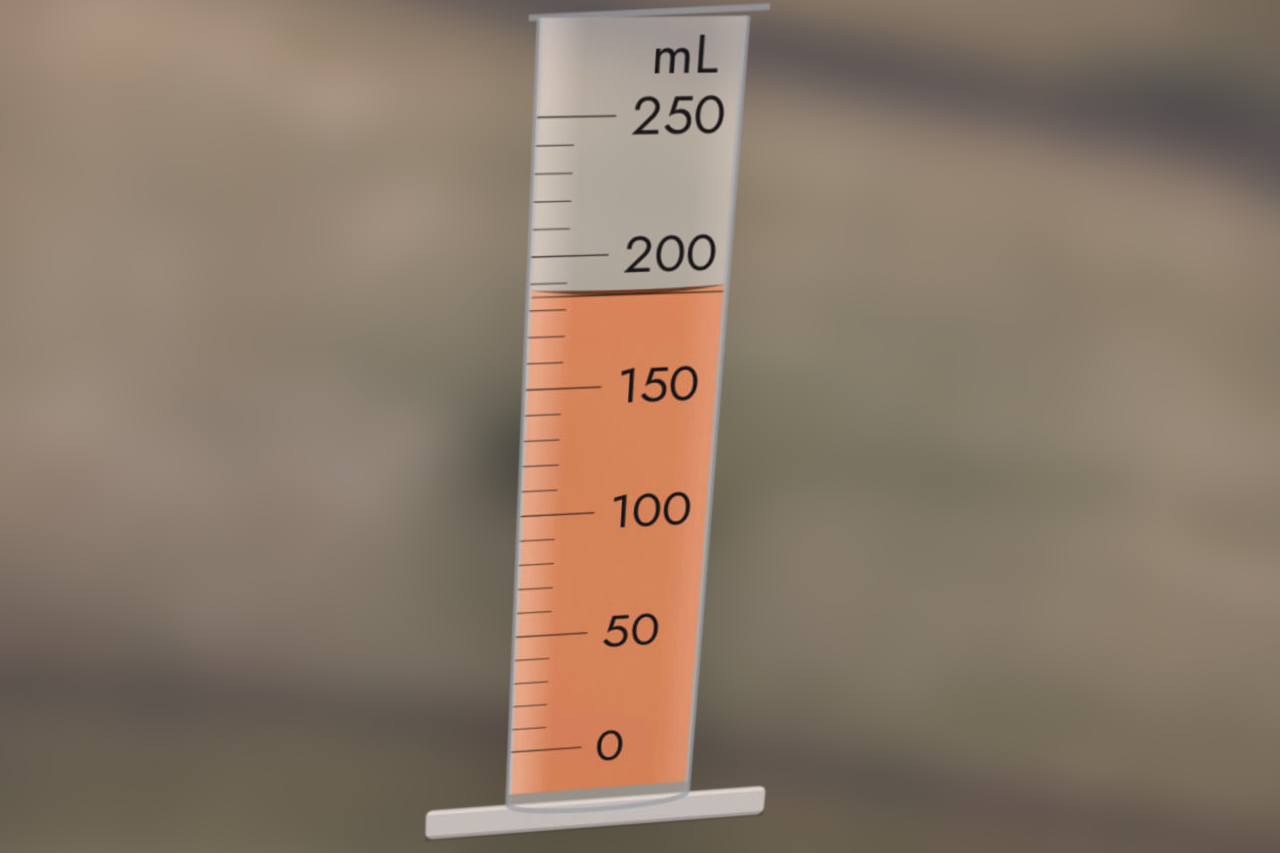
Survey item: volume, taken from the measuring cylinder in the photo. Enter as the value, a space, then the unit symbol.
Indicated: 185 mL
